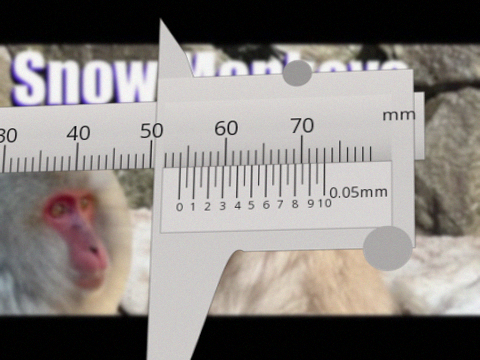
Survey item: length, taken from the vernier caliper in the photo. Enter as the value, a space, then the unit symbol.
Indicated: 54.0 mm
